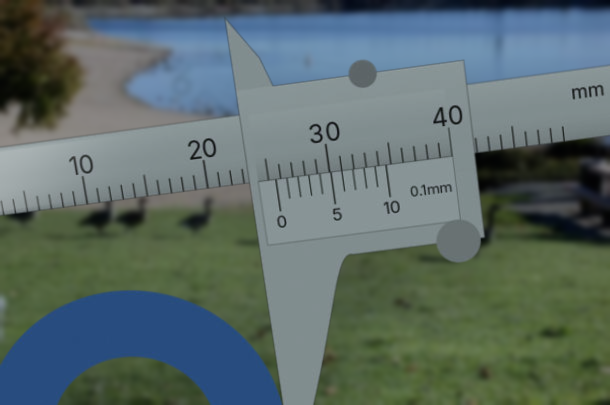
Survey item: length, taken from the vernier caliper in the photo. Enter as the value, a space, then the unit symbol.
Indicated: 25.6 mm
